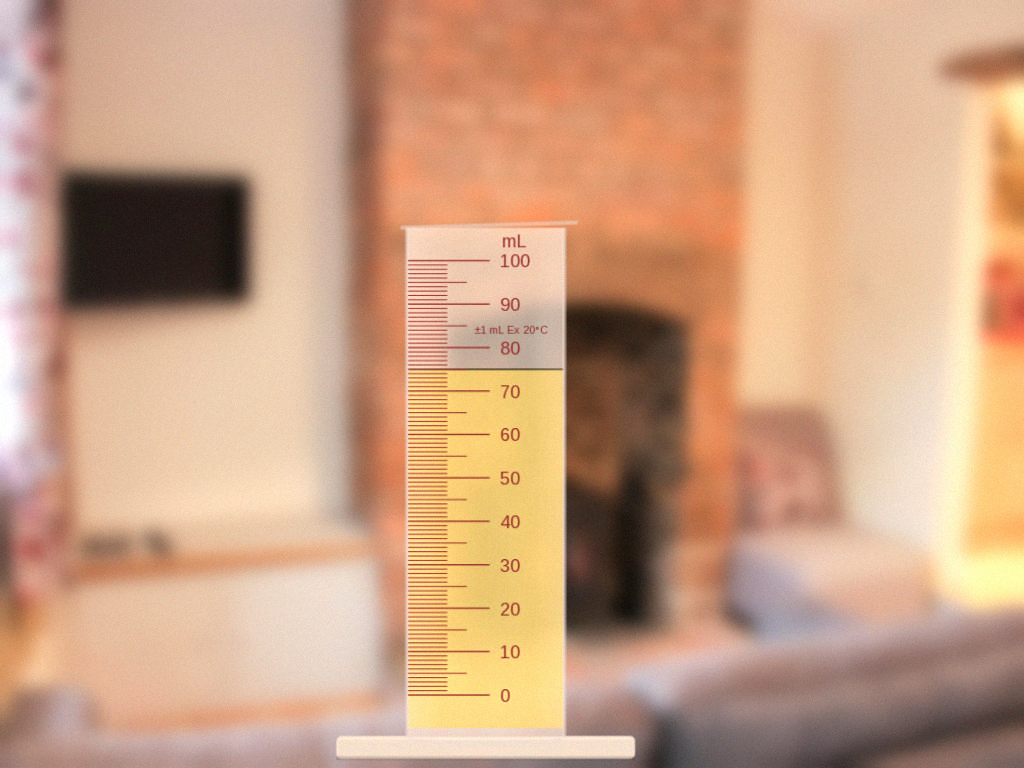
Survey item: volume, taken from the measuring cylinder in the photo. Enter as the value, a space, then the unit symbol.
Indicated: 75 mL
